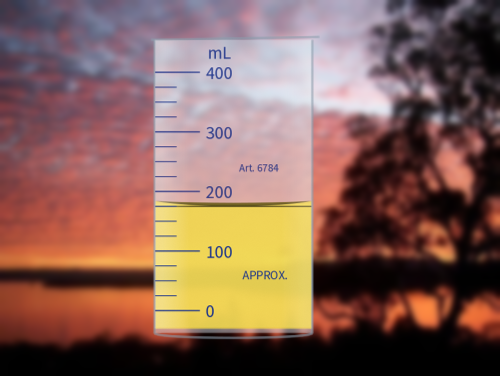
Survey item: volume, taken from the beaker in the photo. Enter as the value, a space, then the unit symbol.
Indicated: 175 mL
